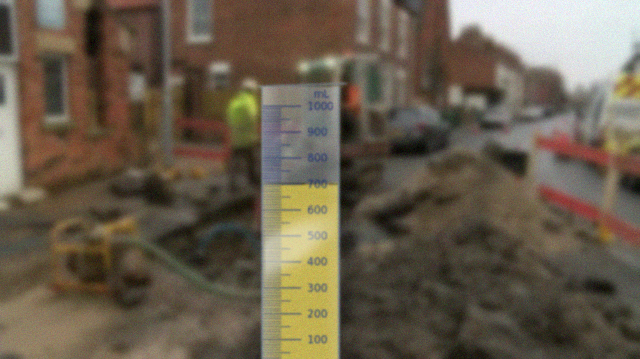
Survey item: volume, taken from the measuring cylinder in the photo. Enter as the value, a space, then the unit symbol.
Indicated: 700 mL
